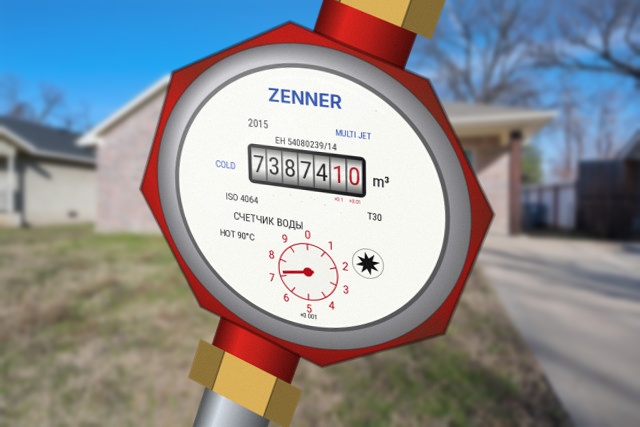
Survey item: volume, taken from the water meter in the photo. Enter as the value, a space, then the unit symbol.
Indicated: 73874.107 m³
